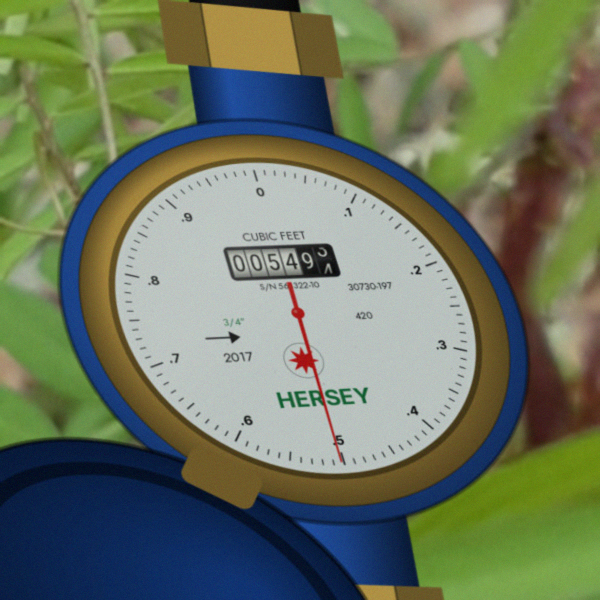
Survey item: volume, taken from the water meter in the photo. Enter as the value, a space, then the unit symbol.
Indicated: 5493.50 ft³
